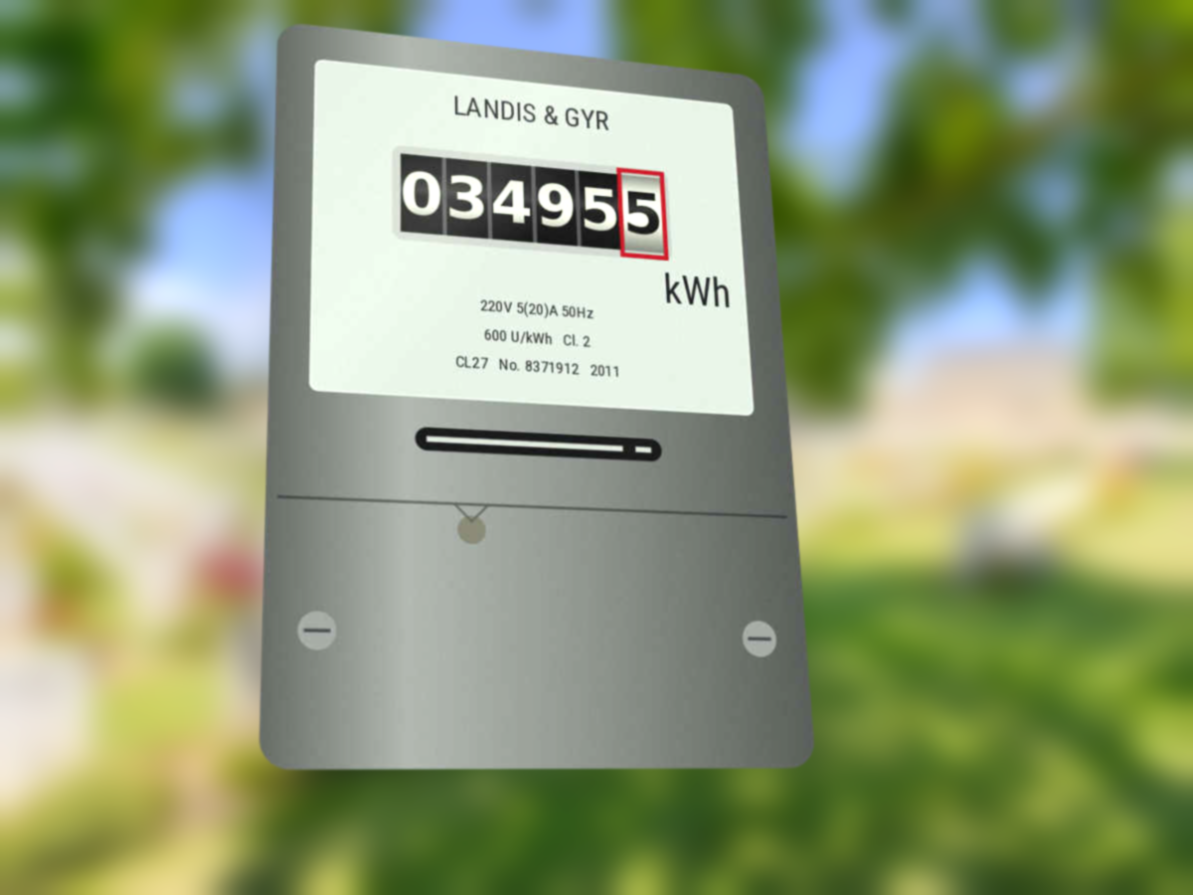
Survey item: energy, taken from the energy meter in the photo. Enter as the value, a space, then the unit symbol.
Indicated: 3495.5 kWh
